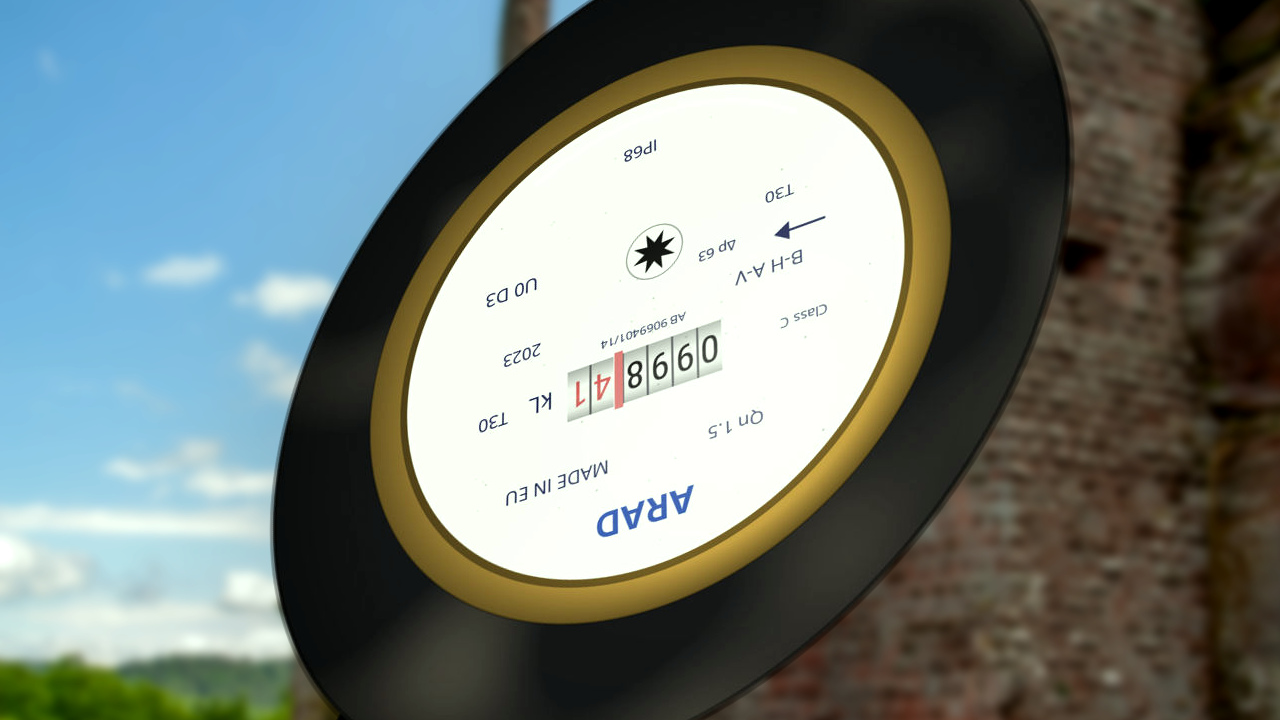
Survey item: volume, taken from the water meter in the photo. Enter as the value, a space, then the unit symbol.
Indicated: 998.41 kL
